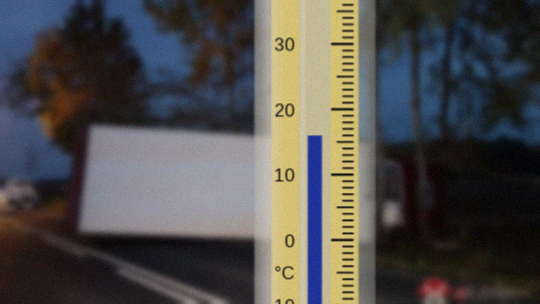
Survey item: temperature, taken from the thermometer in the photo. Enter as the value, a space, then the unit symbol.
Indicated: 16 °C
